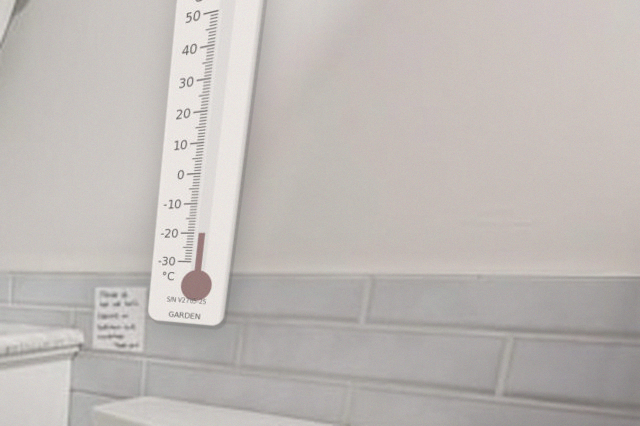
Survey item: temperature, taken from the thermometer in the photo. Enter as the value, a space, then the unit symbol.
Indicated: -20 °C
